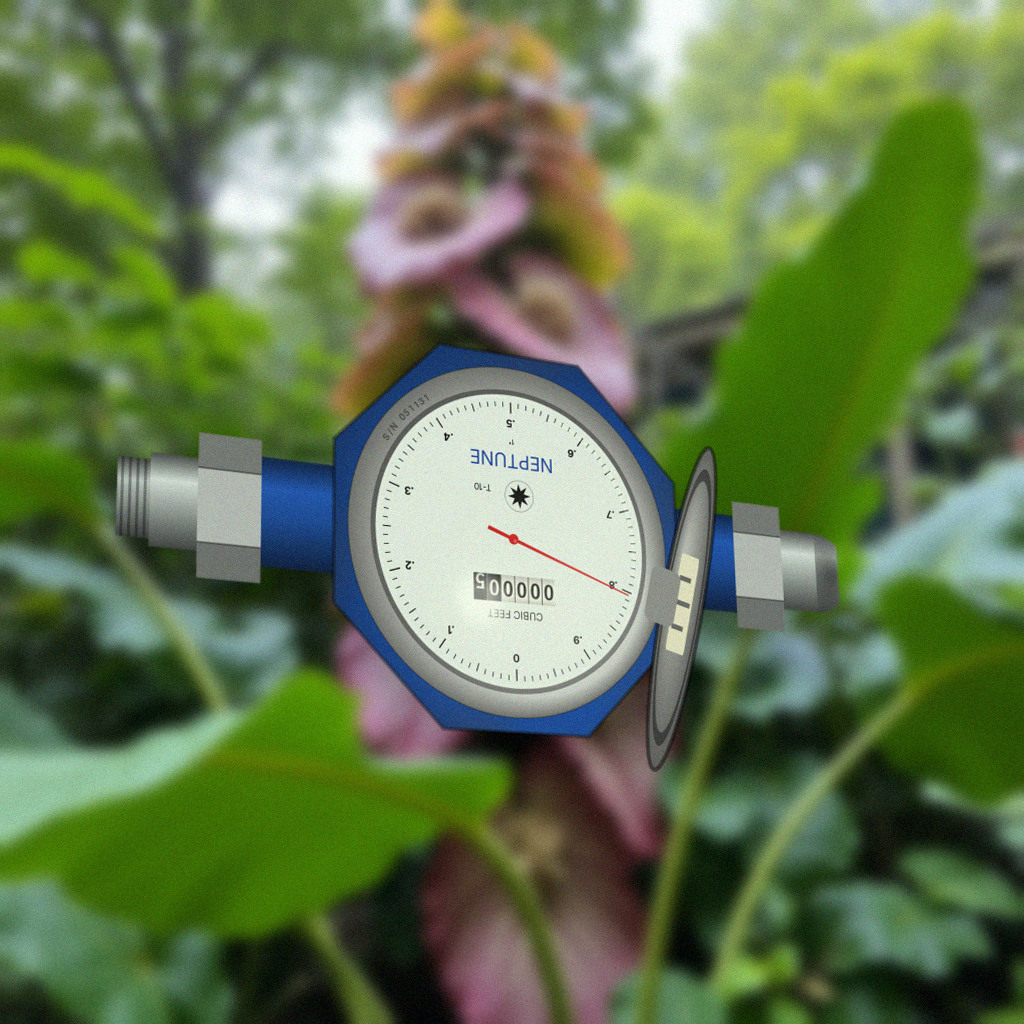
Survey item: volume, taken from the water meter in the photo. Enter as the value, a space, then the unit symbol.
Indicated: 4.80 ft³
